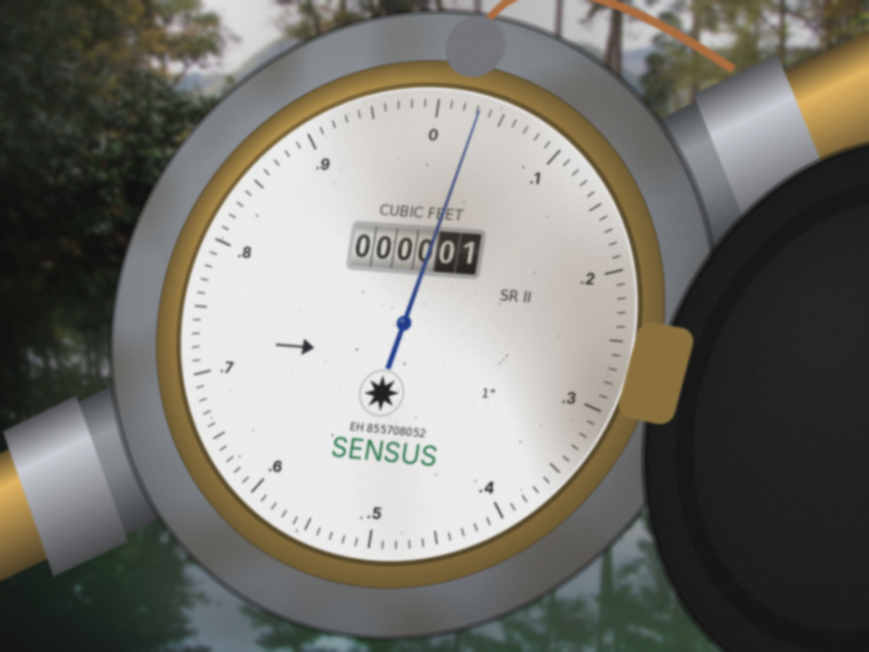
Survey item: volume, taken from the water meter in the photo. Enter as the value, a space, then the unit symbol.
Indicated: 1.03 ft³
